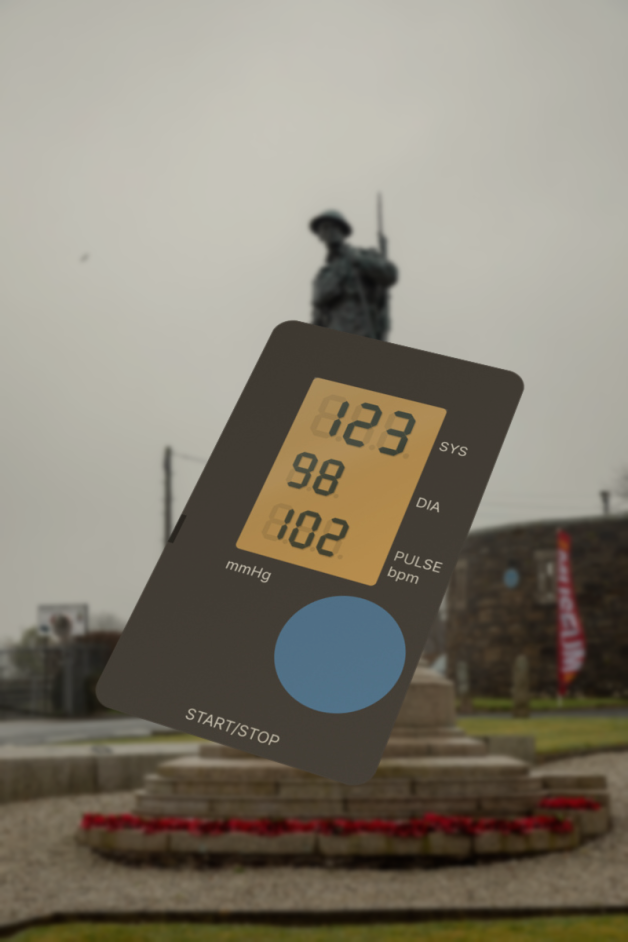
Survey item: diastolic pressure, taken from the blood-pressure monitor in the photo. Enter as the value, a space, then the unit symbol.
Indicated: 98 mmHg
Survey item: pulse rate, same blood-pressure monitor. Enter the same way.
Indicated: 102 bpm
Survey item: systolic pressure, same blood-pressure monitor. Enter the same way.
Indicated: 123 mmHg
